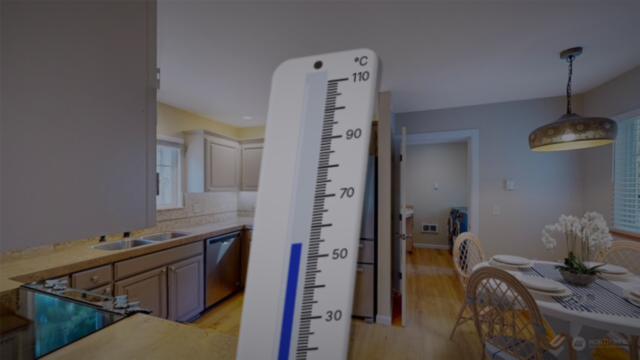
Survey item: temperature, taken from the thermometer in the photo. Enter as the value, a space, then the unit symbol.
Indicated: 55 °C
